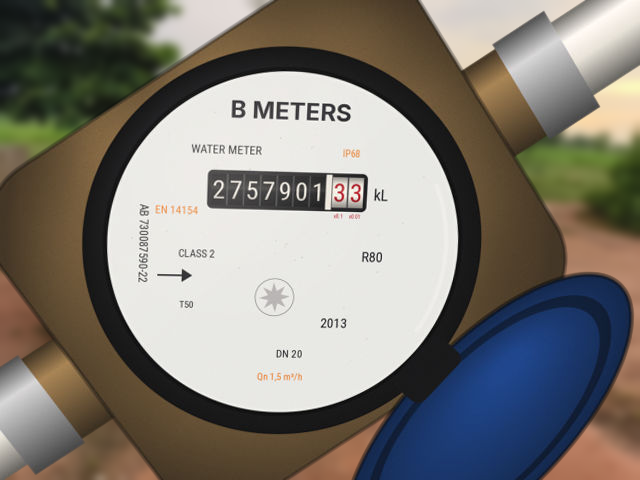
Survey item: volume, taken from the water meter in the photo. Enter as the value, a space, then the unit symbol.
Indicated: 2757901.33 kL
